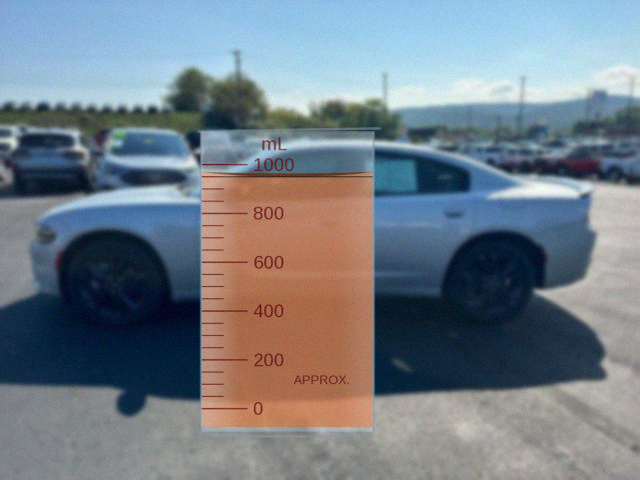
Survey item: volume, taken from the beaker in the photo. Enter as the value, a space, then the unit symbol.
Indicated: 950 mL
